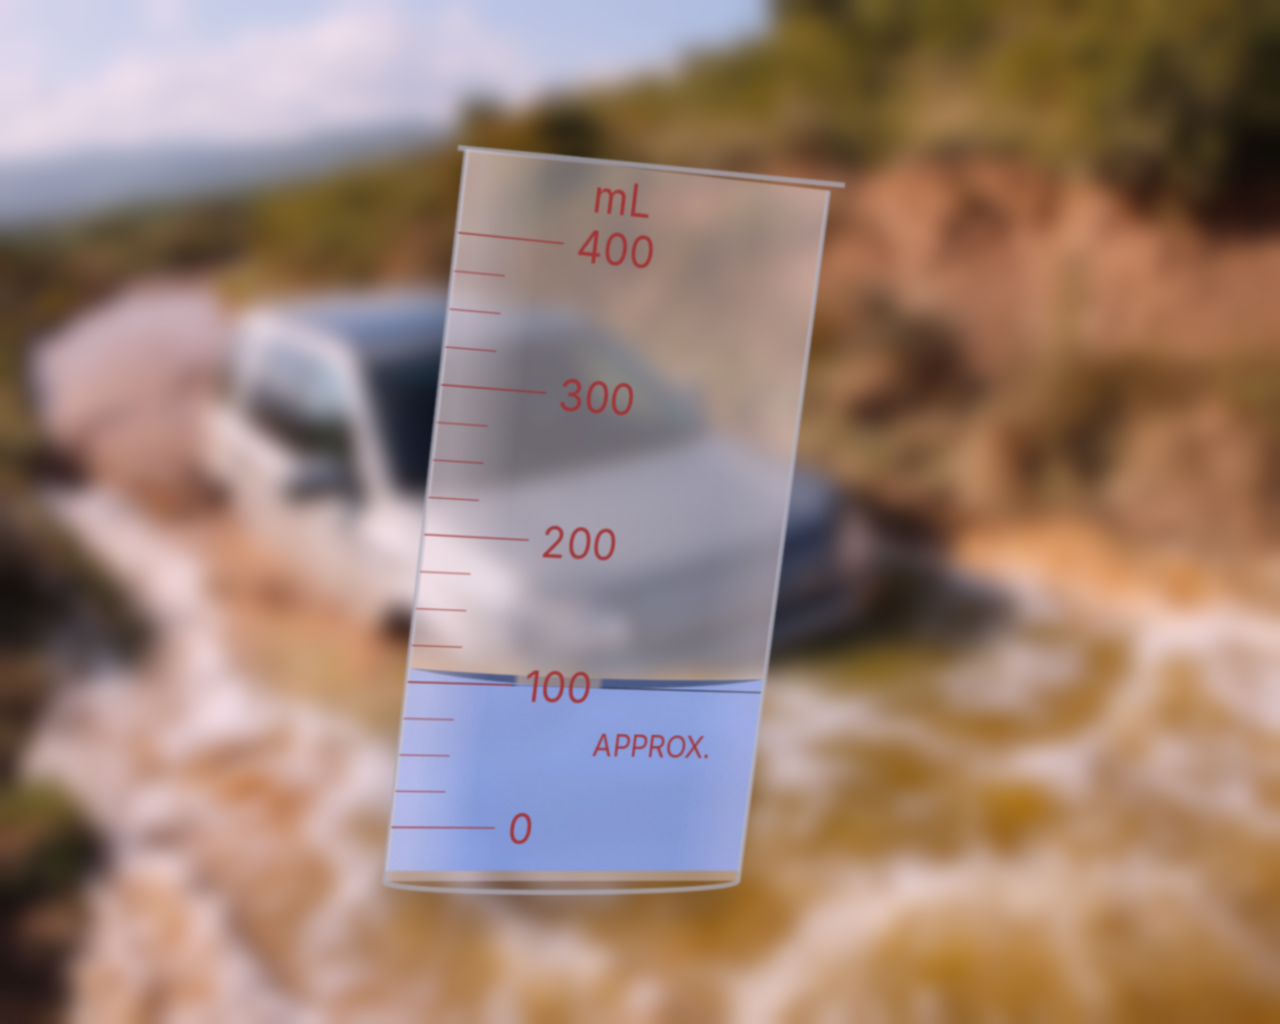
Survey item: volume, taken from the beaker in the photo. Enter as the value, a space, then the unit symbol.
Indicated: 100 mL
